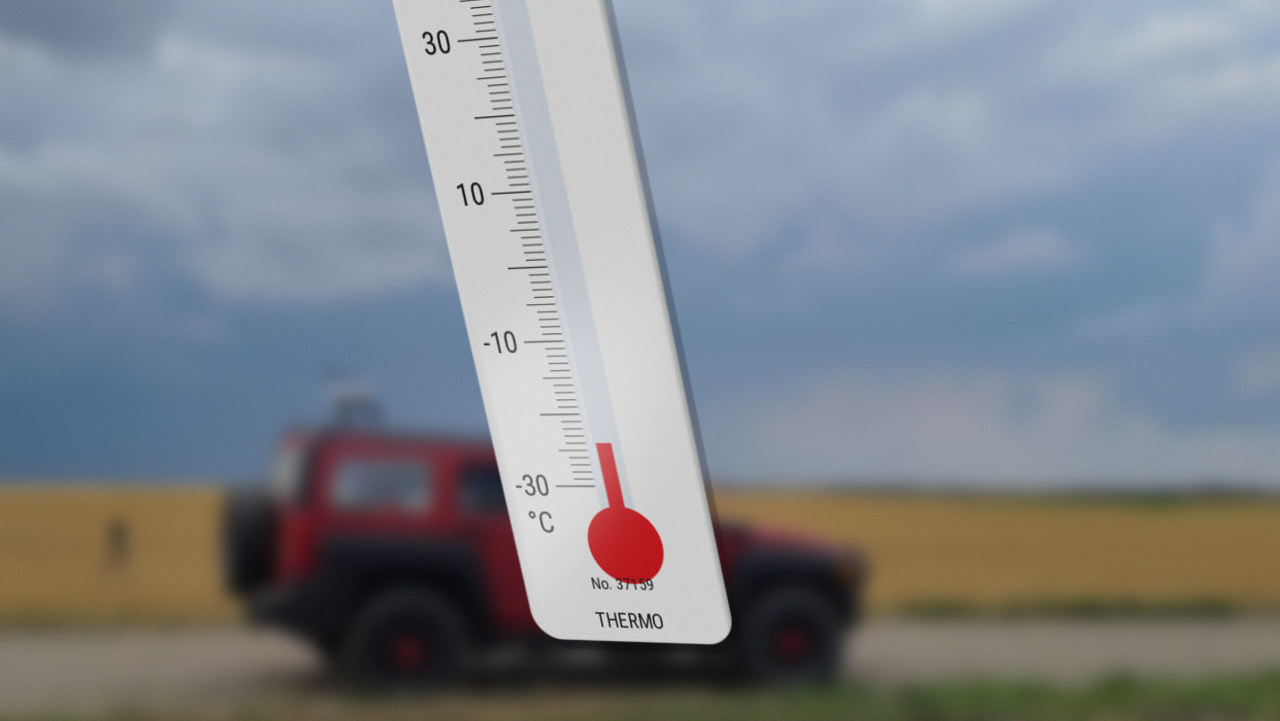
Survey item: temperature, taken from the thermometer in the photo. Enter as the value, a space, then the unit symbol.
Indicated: -24 °C
